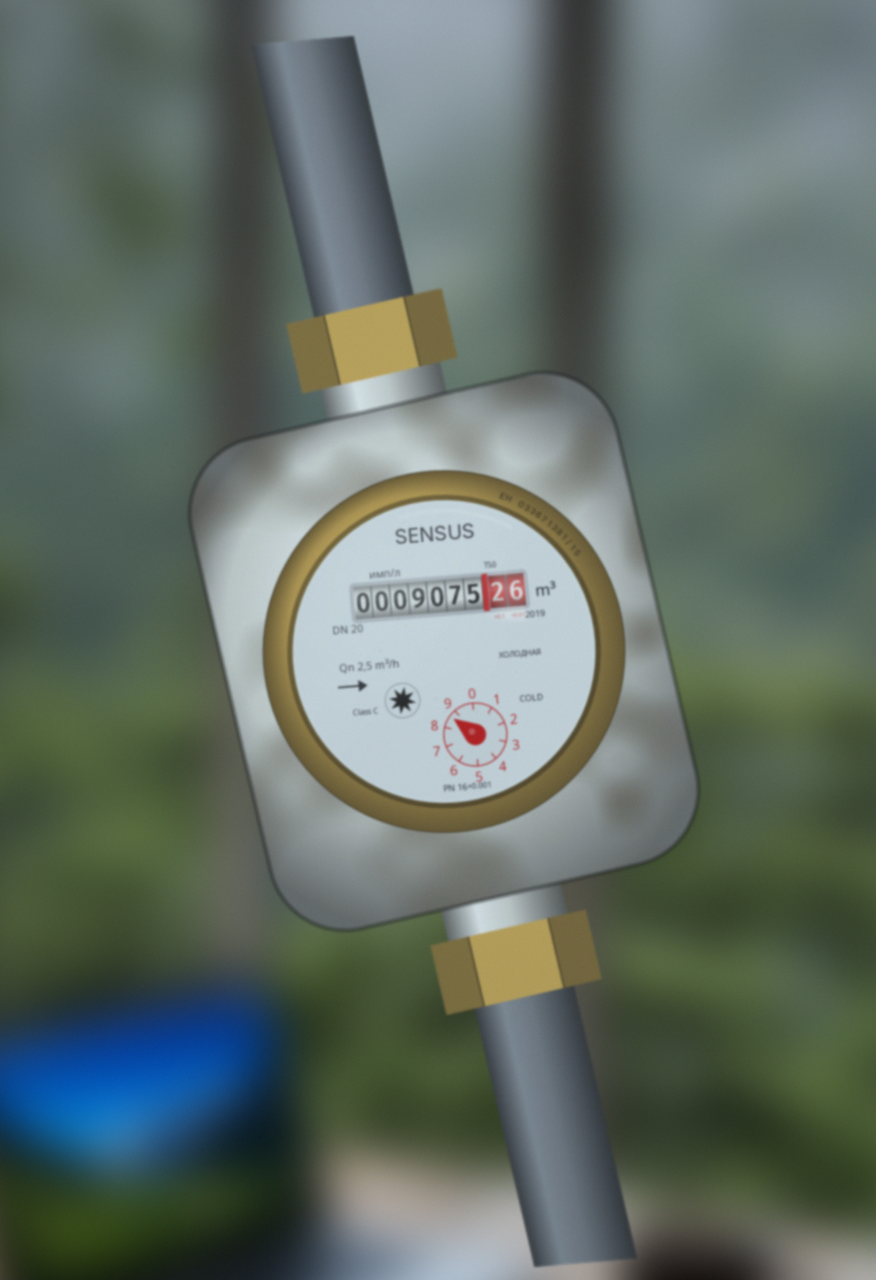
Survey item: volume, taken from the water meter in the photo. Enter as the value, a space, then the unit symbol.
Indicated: 9075.268 m³
